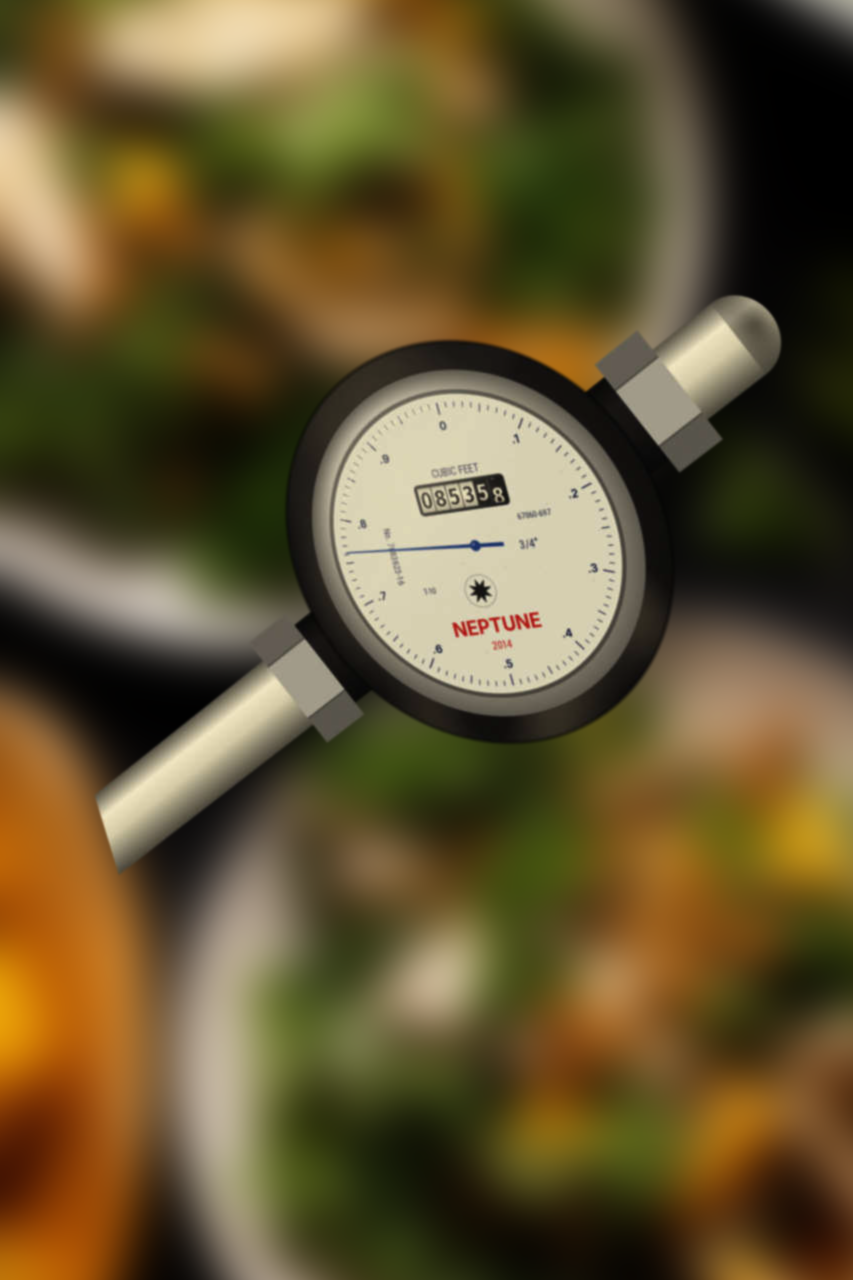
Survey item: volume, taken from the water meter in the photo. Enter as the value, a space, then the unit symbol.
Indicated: 85357.76 ft³
